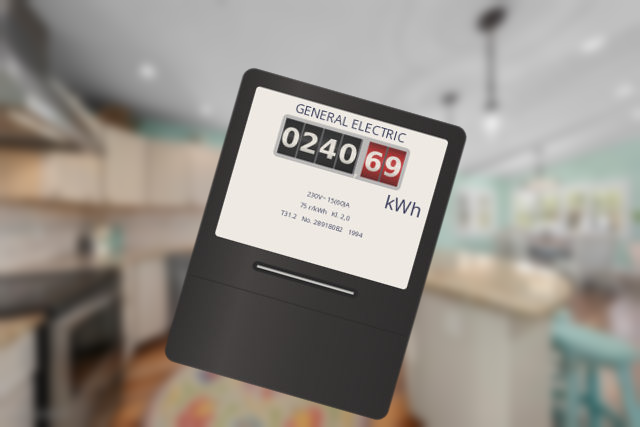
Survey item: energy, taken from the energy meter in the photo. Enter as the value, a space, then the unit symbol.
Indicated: 240.69 kWh
